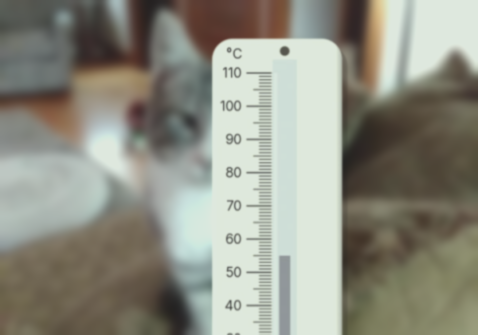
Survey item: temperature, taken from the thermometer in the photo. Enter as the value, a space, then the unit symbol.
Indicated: 55 °C
